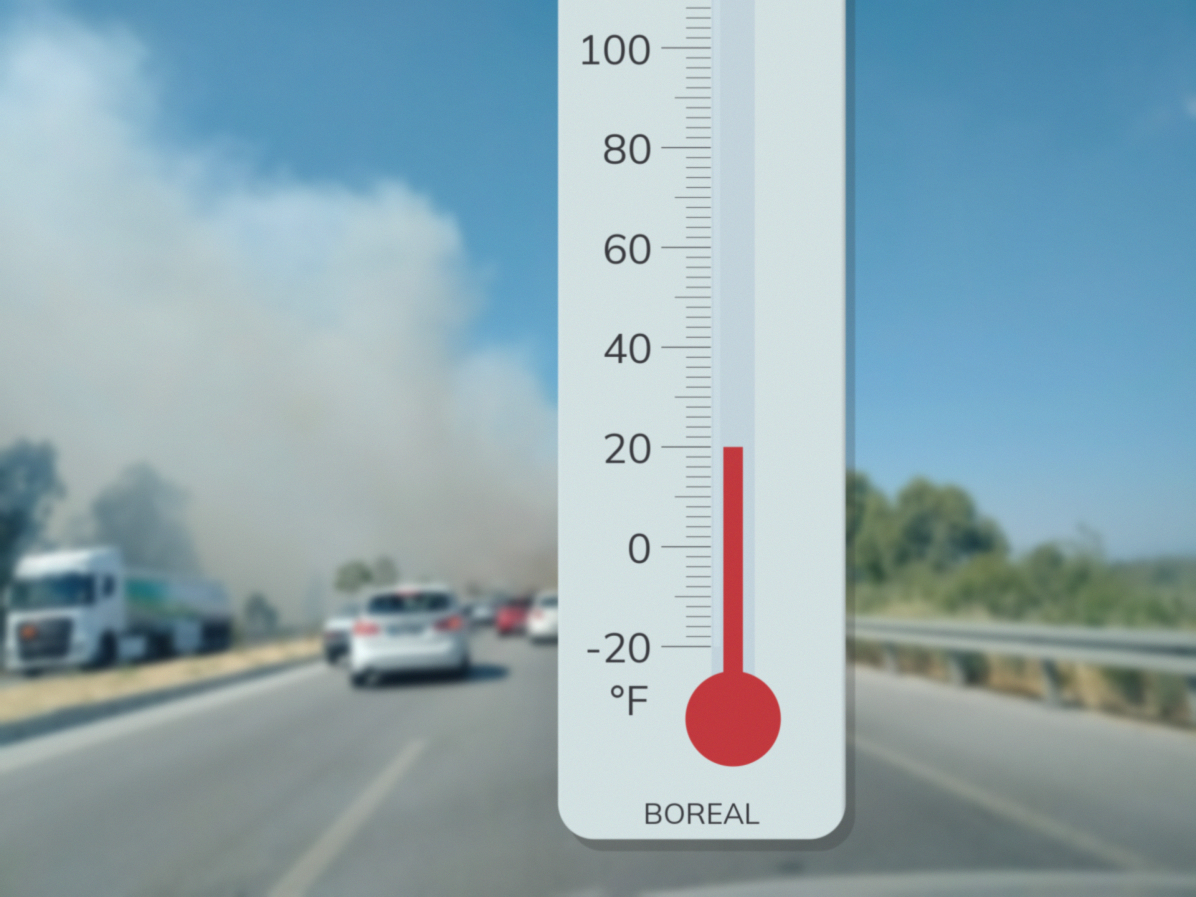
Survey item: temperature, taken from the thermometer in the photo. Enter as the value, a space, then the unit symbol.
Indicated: 20 °F
